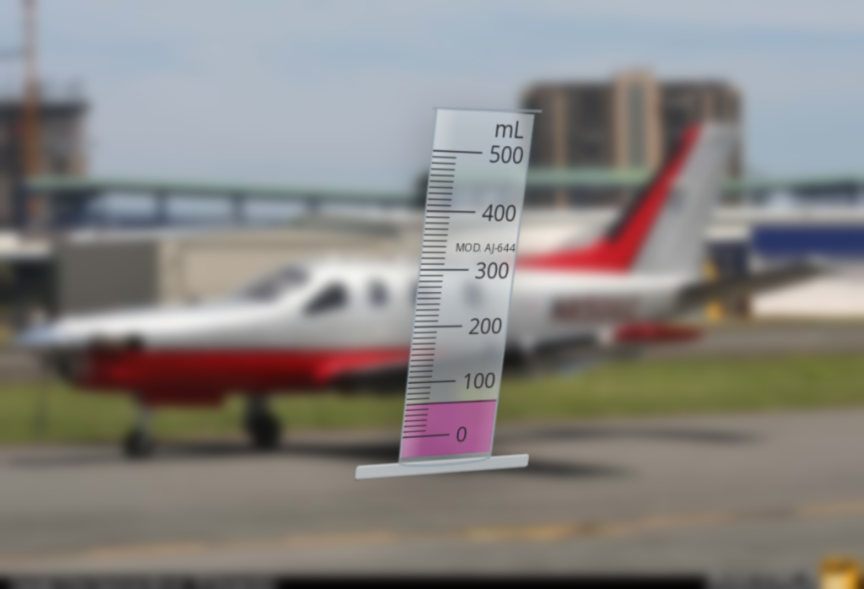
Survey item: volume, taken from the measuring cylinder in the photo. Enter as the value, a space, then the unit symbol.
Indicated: 60 mL
